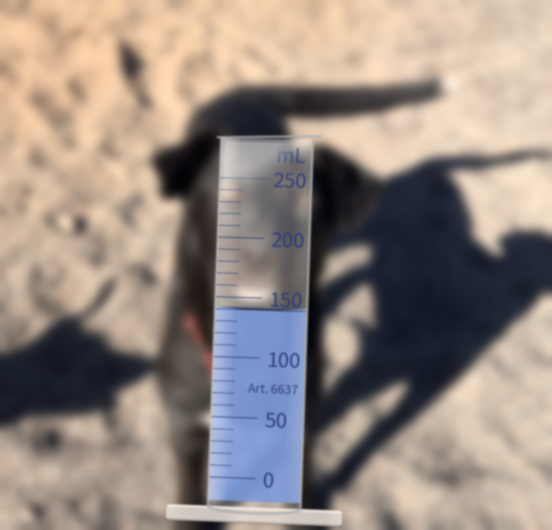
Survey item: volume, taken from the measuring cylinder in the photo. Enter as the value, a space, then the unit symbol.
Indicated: 140 mL
